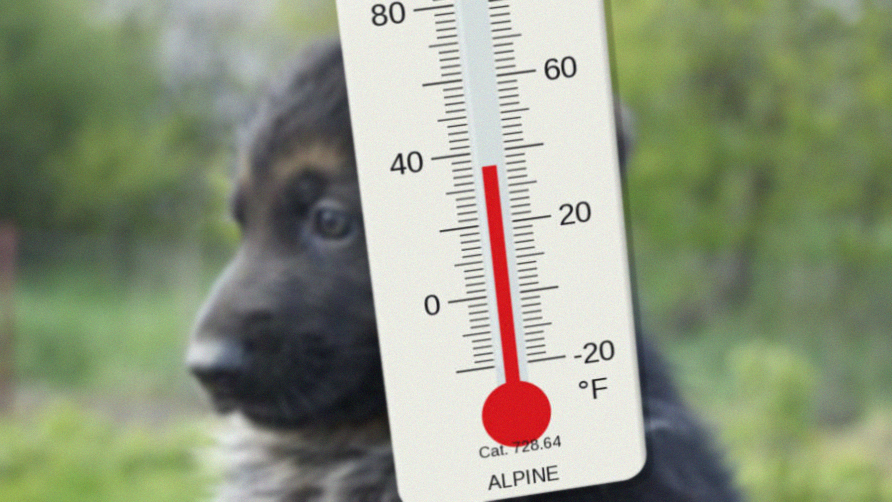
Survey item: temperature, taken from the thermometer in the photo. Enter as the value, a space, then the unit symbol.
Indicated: 36 °F
